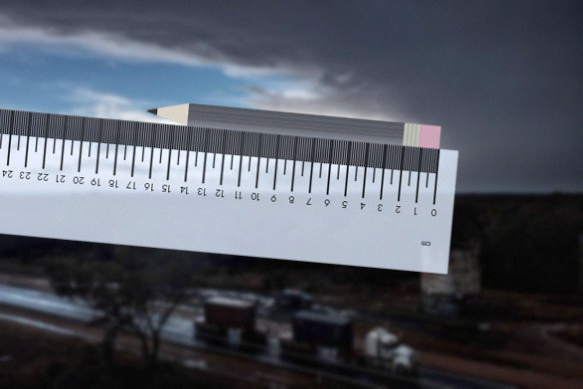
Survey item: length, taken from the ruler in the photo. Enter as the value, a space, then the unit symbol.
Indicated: 16.5 cm
